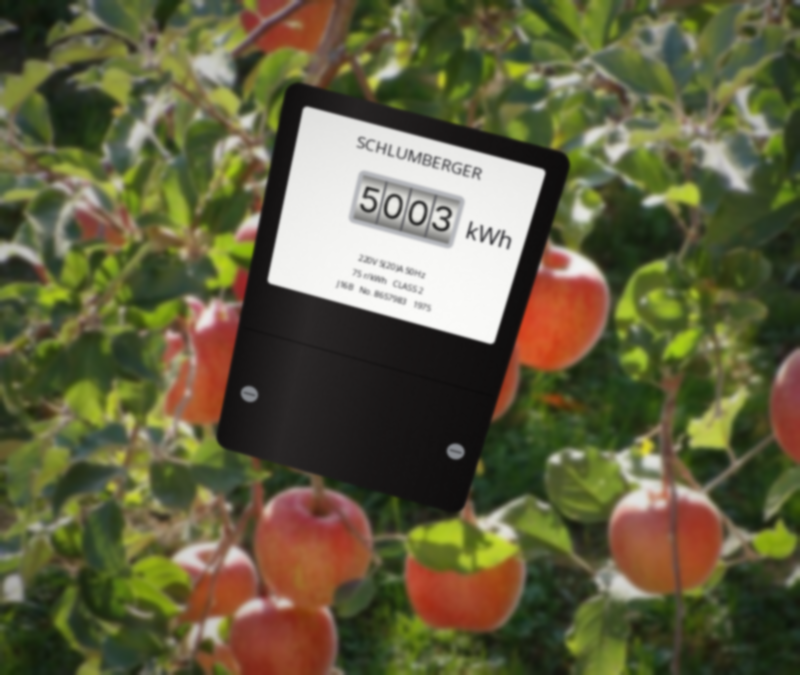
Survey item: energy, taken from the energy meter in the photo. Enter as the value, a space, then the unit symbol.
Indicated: 5003 kWh
